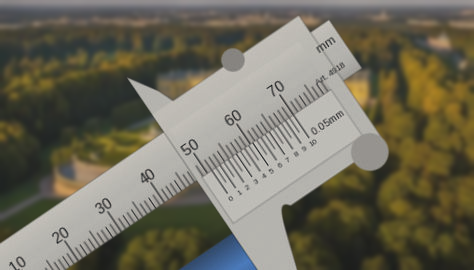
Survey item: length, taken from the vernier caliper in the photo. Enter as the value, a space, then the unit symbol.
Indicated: 51.0 mm
